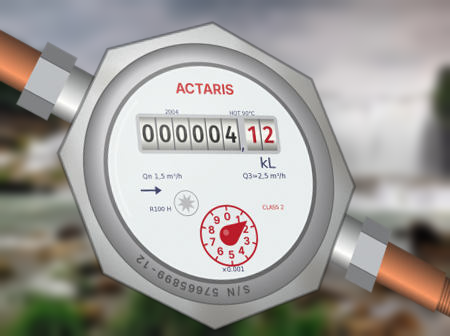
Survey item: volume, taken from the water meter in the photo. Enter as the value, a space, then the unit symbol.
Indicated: 4.121 kL
